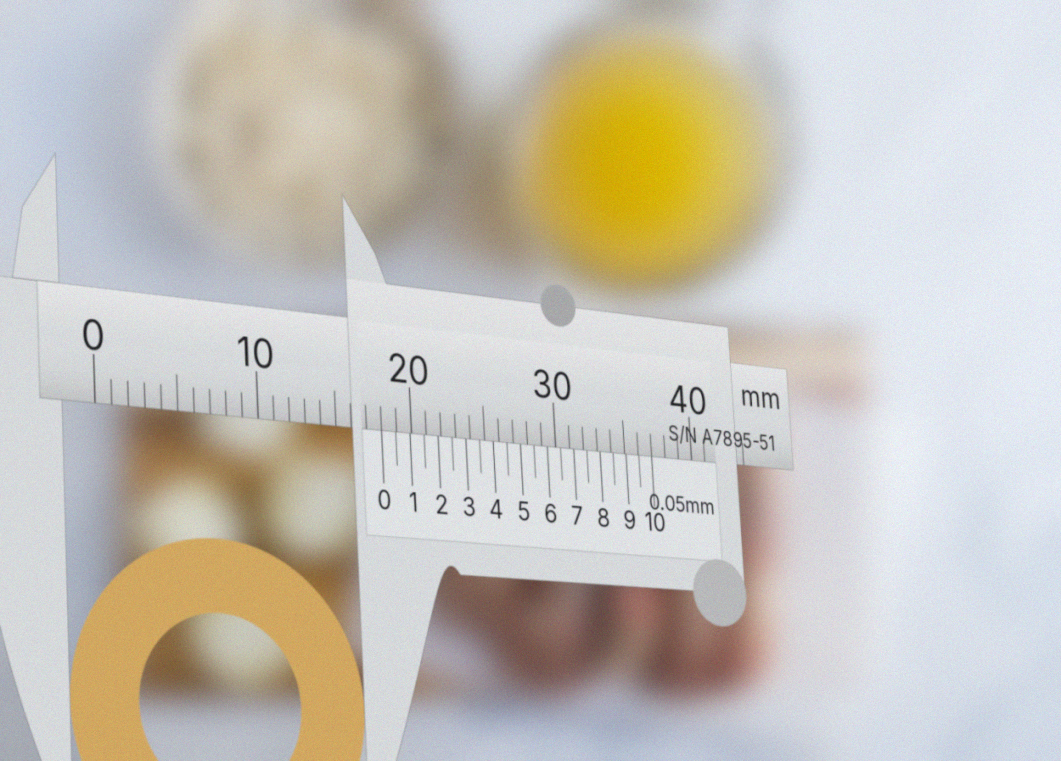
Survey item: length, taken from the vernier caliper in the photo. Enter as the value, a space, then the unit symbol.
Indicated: 18.0 mm
